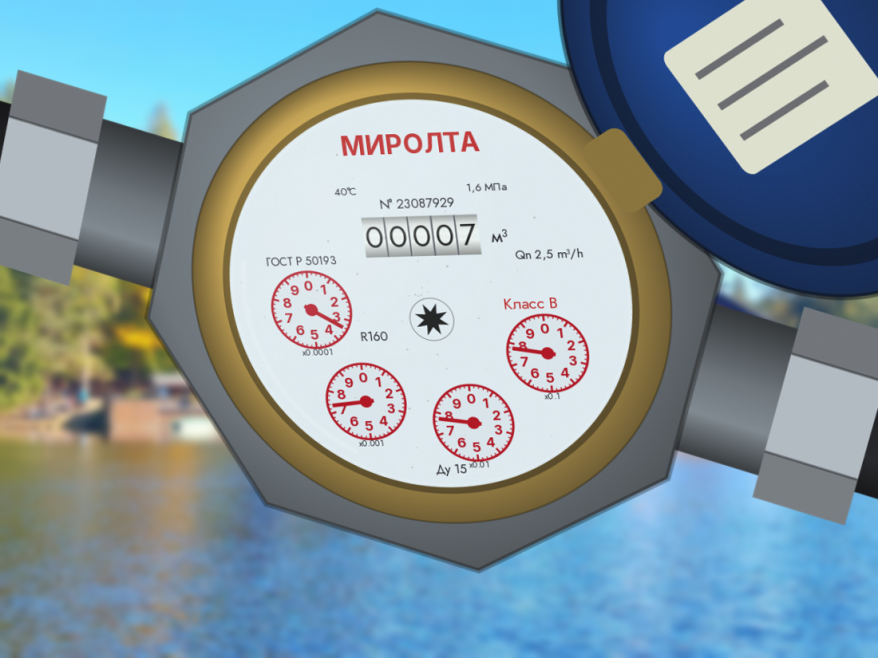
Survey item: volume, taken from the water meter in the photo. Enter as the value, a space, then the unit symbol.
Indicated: 7.7773 m³
